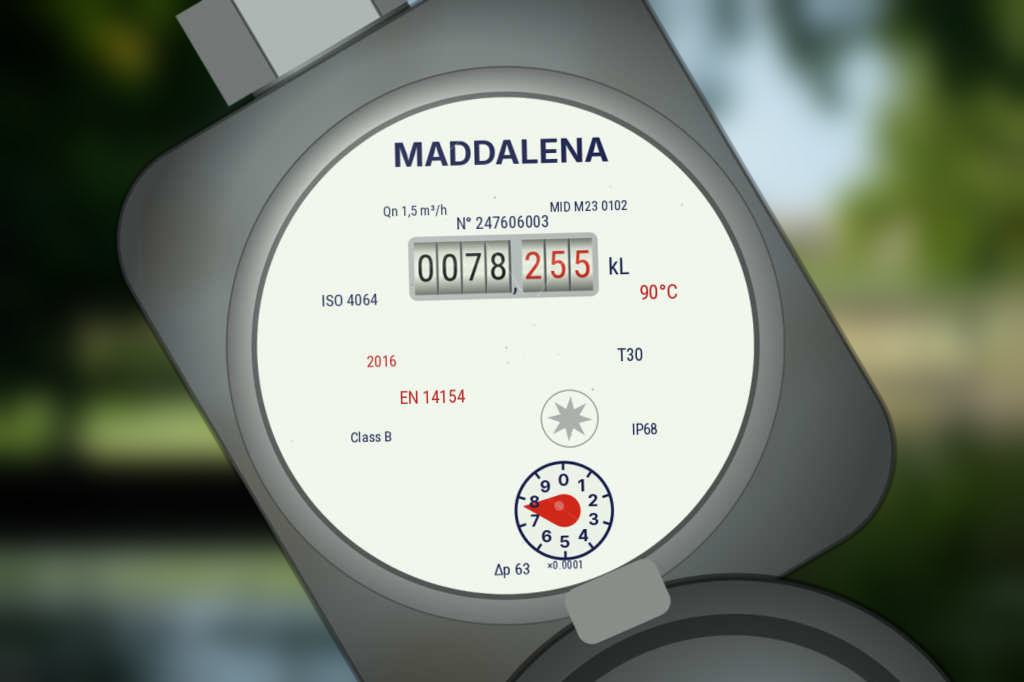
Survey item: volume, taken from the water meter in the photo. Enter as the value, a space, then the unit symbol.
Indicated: 78.2557 kL
